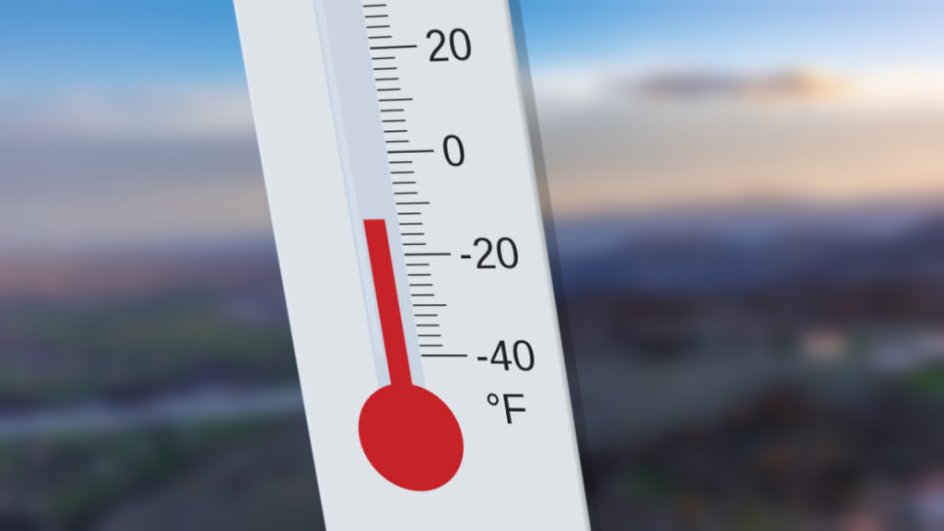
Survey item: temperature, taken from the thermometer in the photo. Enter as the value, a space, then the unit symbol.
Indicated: -13 °F
